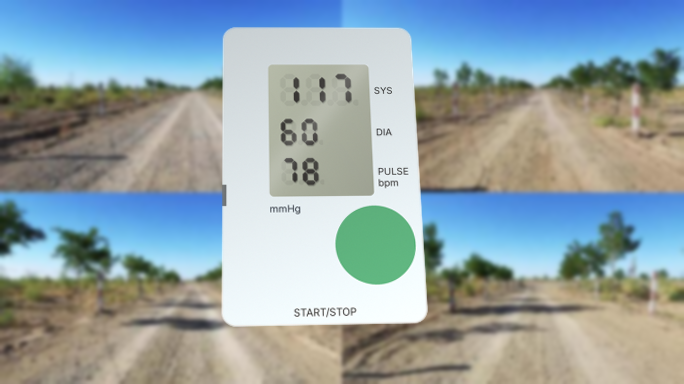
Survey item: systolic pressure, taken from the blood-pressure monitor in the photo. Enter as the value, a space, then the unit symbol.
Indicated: 117 mmHg
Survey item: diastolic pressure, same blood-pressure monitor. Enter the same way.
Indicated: 60 mmHg
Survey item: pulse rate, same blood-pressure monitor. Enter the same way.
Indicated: 78 bpm
